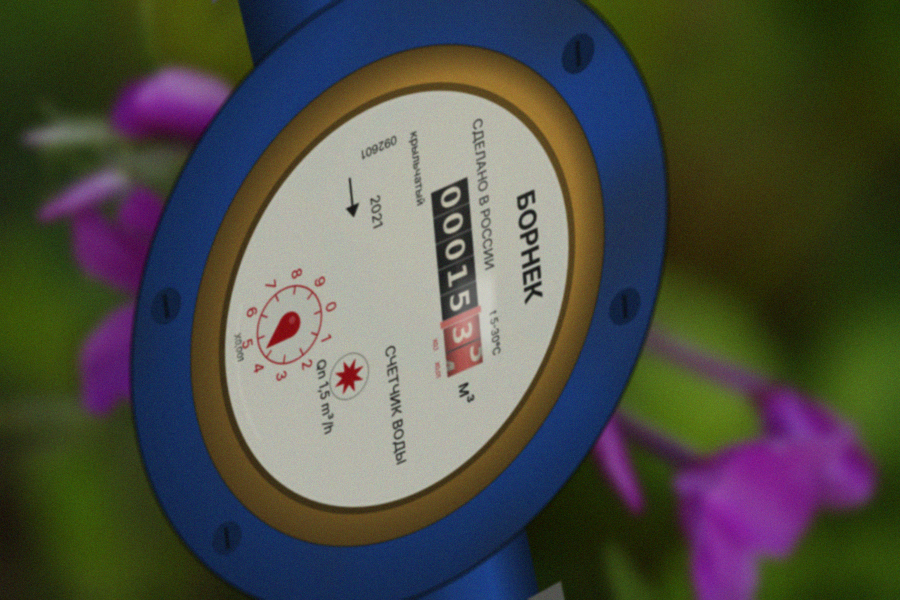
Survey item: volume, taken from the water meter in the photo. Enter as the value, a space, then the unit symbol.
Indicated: 15.334 m³
